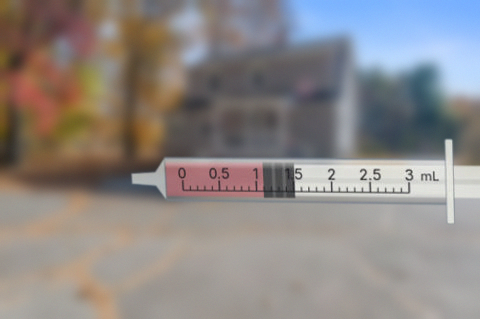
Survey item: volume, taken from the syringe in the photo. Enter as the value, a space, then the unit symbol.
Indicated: 1.1 mL
